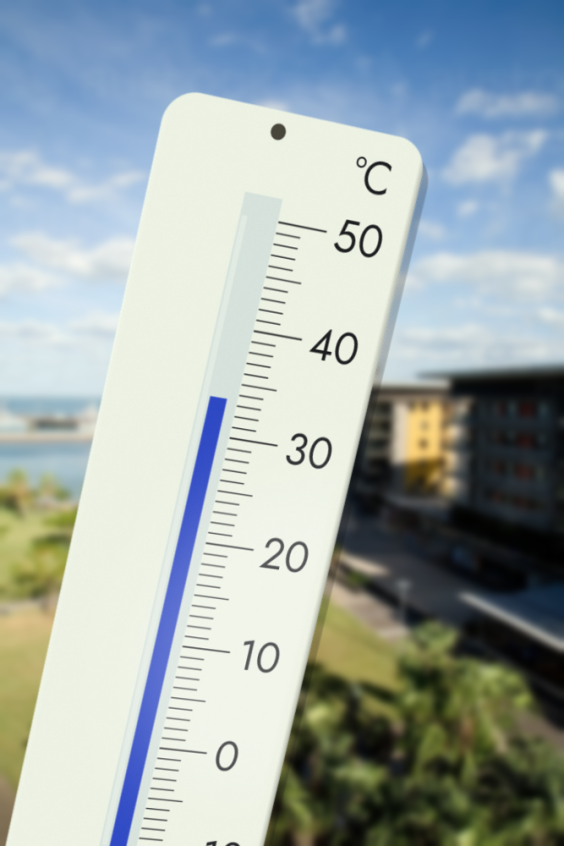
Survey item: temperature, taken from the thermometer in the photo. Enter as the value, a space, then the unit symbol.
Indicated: 33.5 °C
